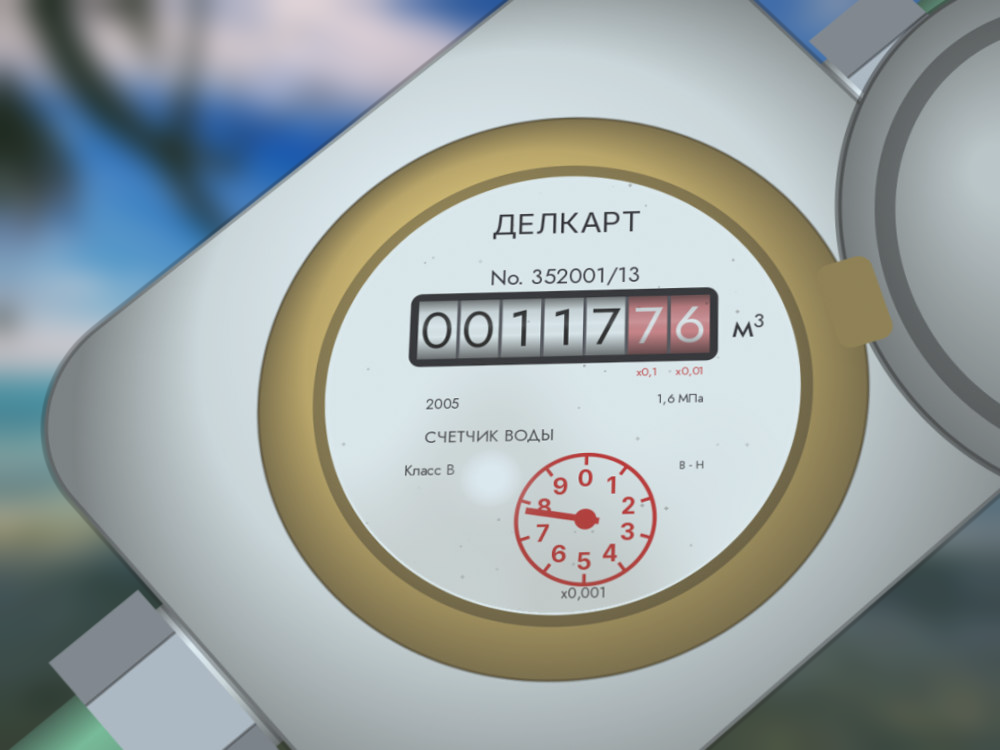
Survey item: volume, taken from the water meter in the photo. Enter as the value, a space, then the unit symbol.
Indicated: 117.767 m³
